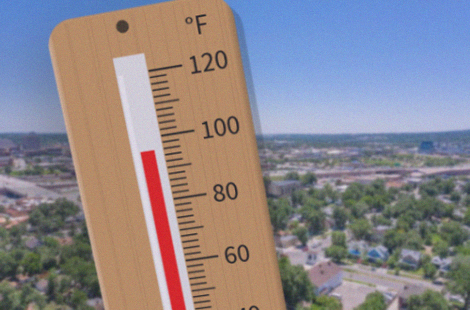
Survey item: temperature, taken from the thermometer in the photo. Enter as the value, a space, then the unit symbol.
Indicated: 96 °F
